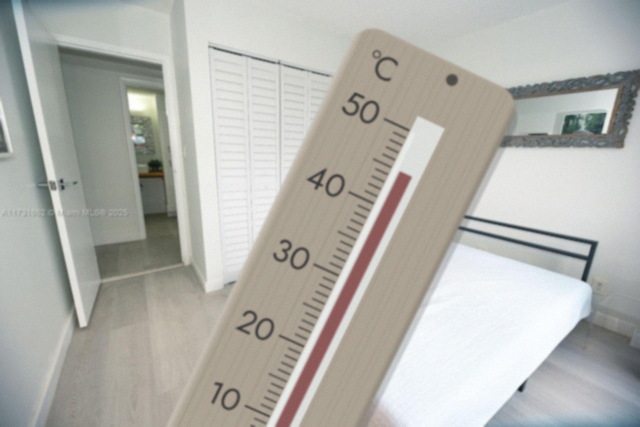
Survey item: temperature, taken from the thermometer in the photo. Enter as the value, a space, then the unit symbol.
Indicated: 45 °C
